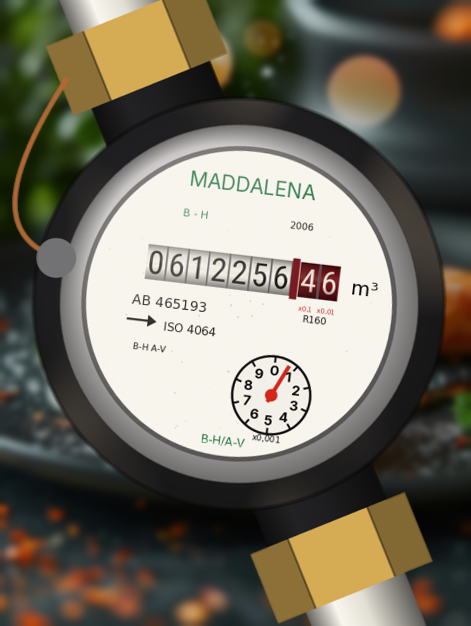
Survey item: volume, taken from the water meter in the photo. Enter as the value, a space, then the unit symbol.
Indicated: 612256.460 m³
